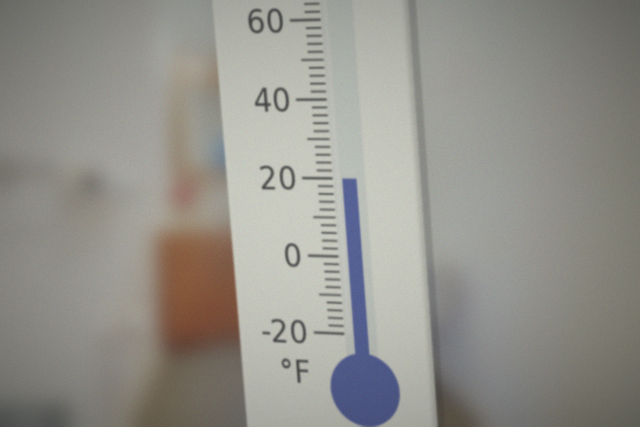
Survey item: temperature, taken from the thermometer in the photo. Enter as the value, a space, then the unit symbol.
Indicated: 20 °F
